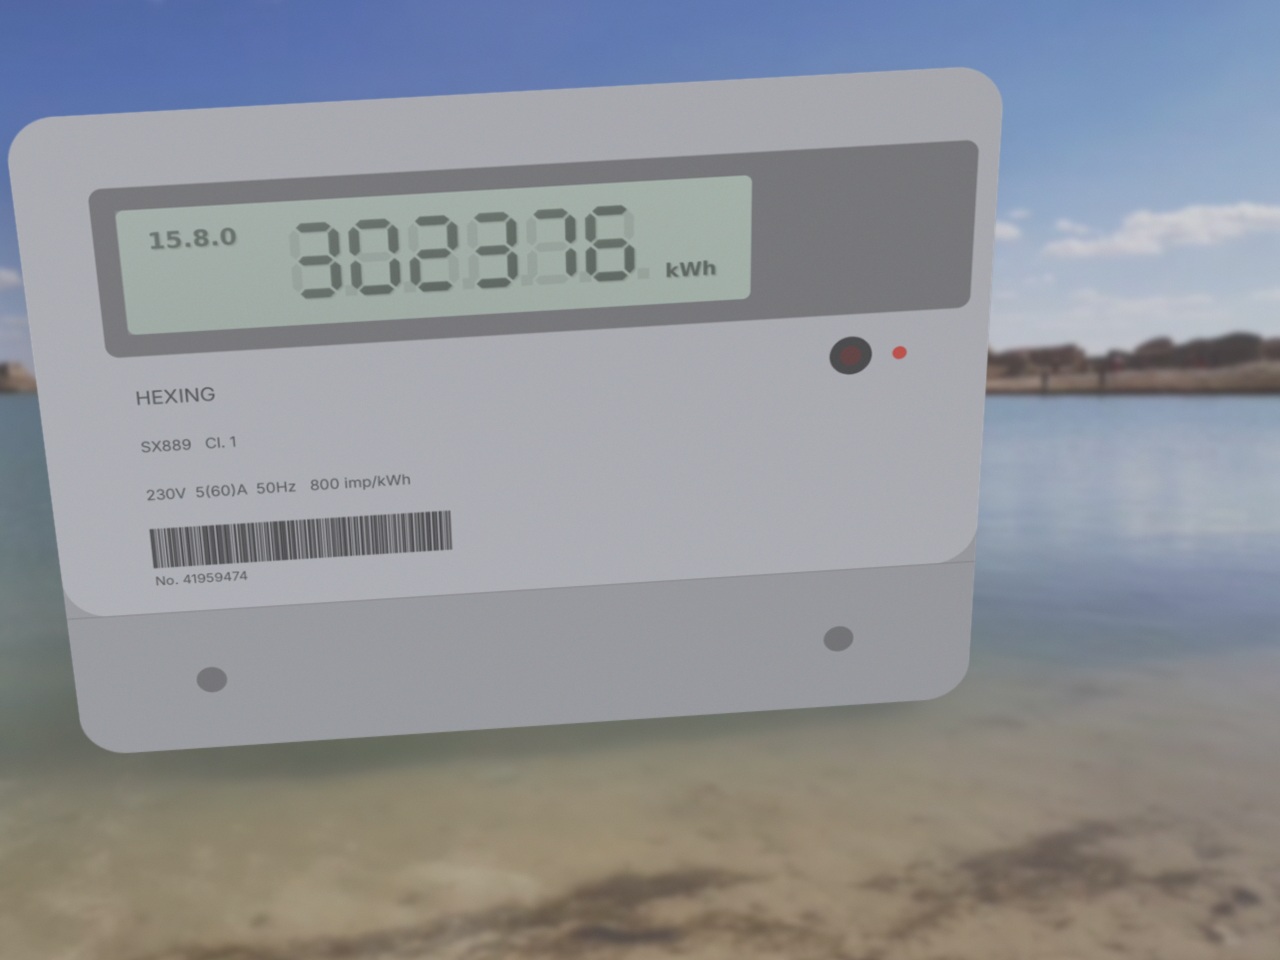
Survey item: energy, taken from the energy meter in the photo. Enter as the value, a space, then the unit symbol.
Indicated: 302376 kWh
